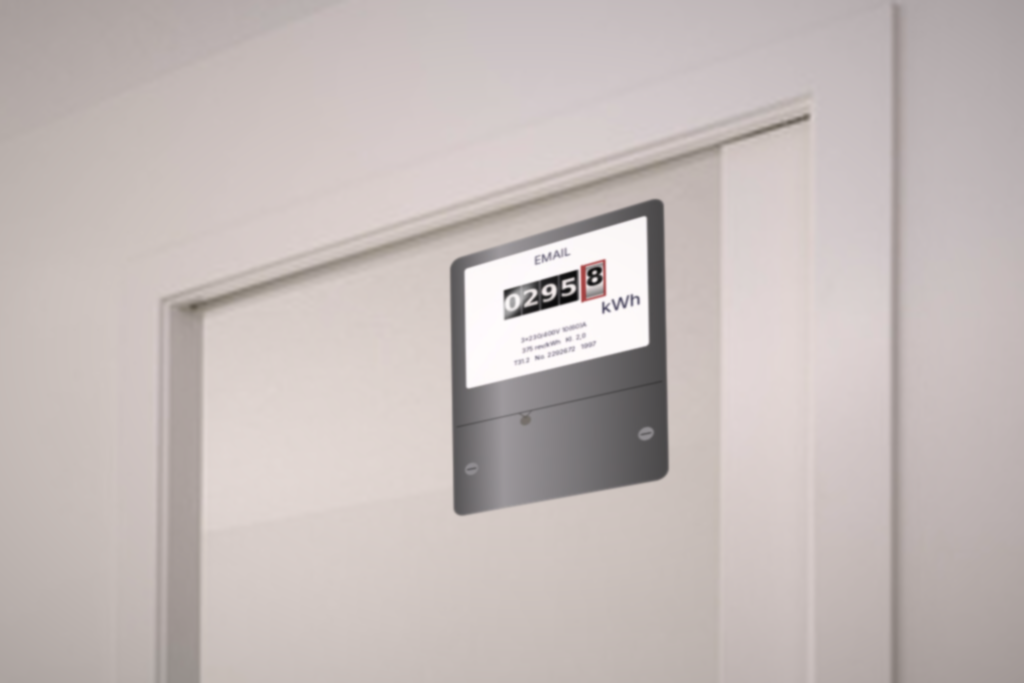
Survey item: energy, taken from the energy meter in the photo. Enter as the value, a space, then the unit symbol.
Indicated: 295.8 kWh
